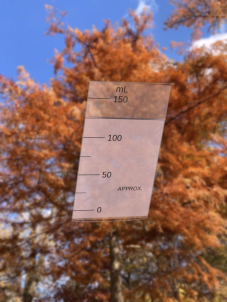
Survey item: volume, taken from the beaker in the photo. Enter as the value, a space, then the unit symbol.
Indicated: 125 mL
